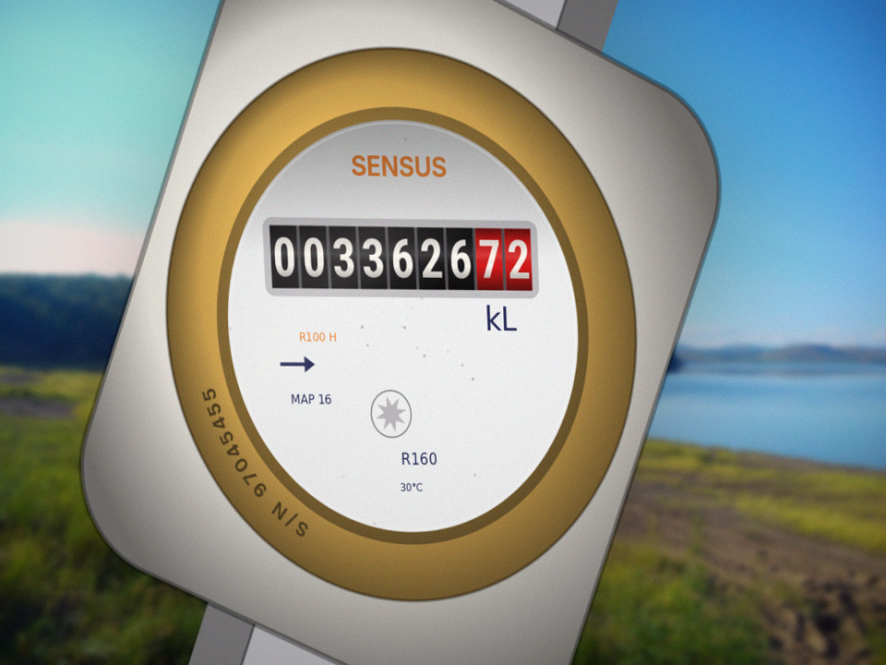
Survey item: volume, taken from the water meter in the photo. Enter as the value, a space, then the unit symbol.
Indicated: 33626.72 kL
